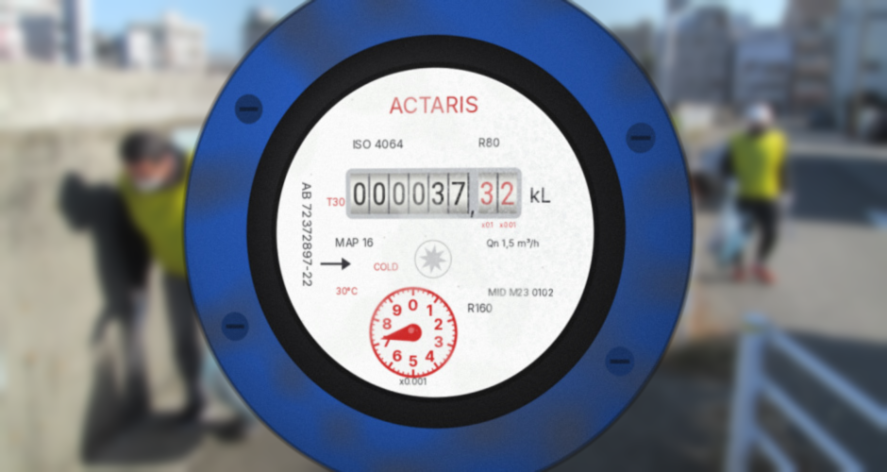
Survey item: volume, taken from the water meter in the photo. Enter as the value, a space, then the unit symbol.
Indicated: 37.327 kL
